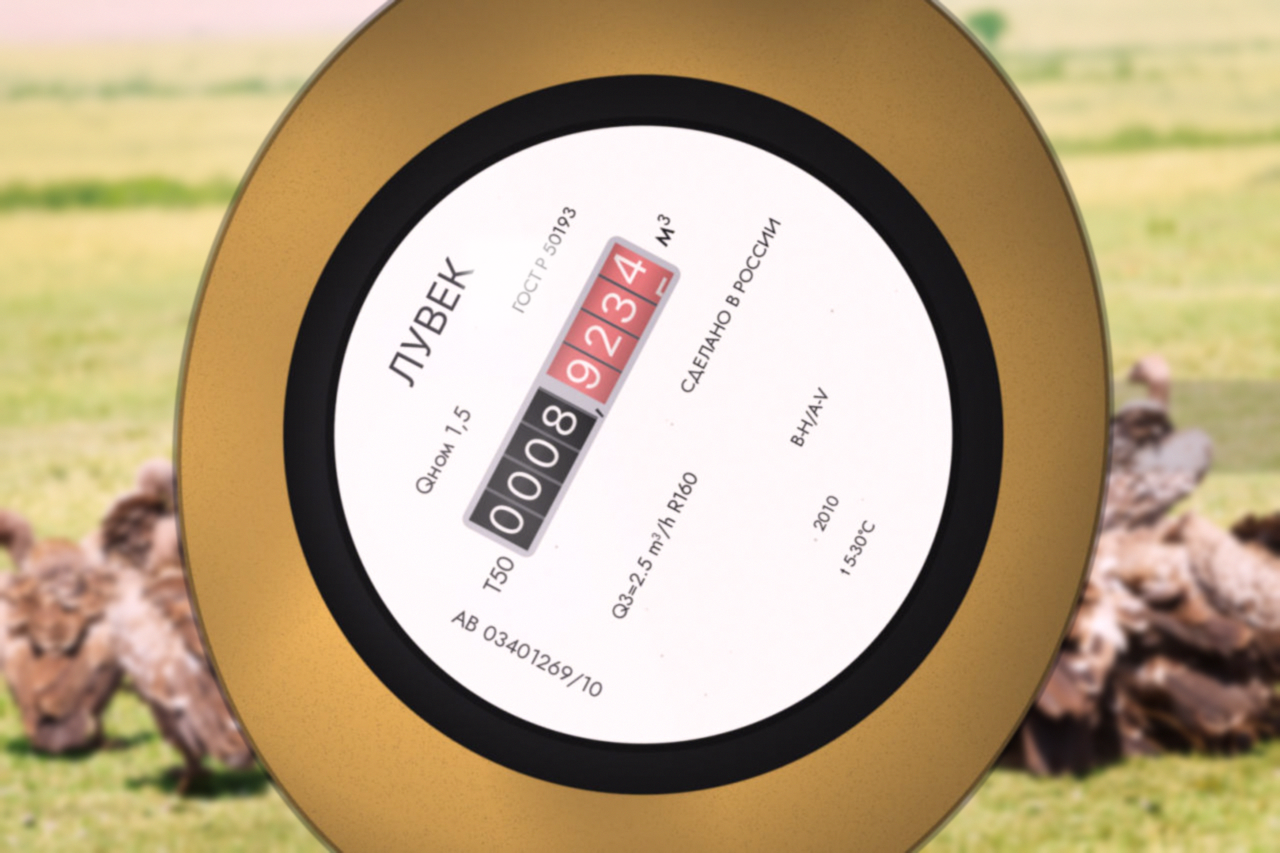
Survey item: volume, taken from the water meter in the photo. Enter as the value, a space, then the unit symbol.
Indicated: 8.9234 m³
